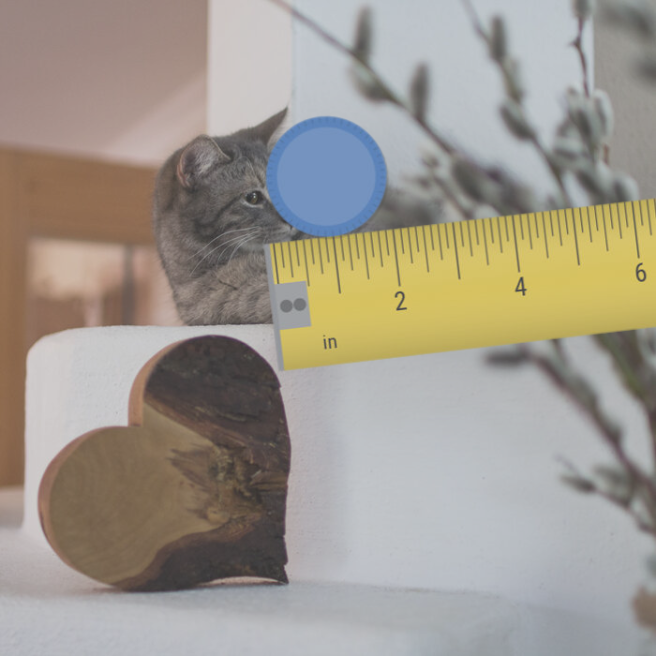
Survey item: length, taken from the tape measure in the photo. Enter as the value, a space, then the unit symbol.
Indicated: 2 in
